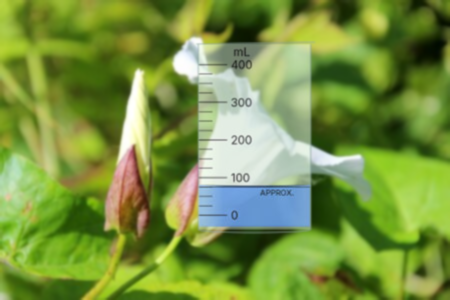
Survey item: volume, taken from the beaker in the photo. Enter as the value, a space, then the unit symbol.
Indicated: 75 mL
